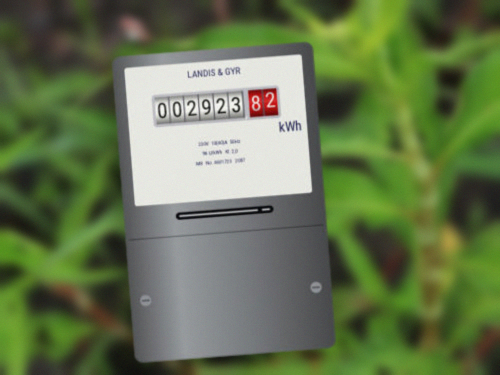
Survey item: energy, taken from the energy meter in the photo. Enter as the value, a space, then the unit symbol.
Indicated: 2923.82 kWh
